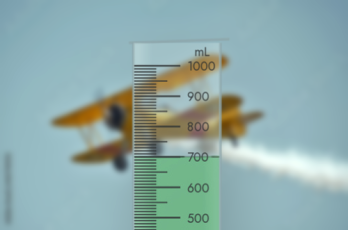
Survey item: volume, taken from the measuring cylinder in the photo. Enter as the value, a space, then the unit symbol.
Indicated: 700 mL
